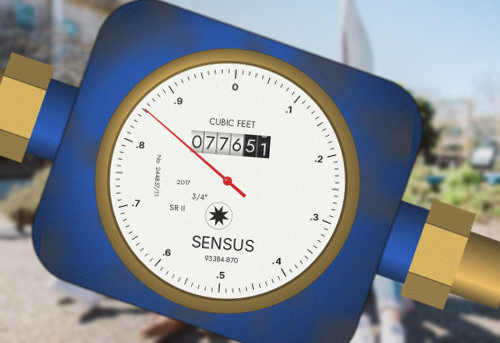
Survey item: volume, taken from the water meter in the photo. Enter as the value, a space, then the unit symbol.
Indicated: 77650.85 ft³
